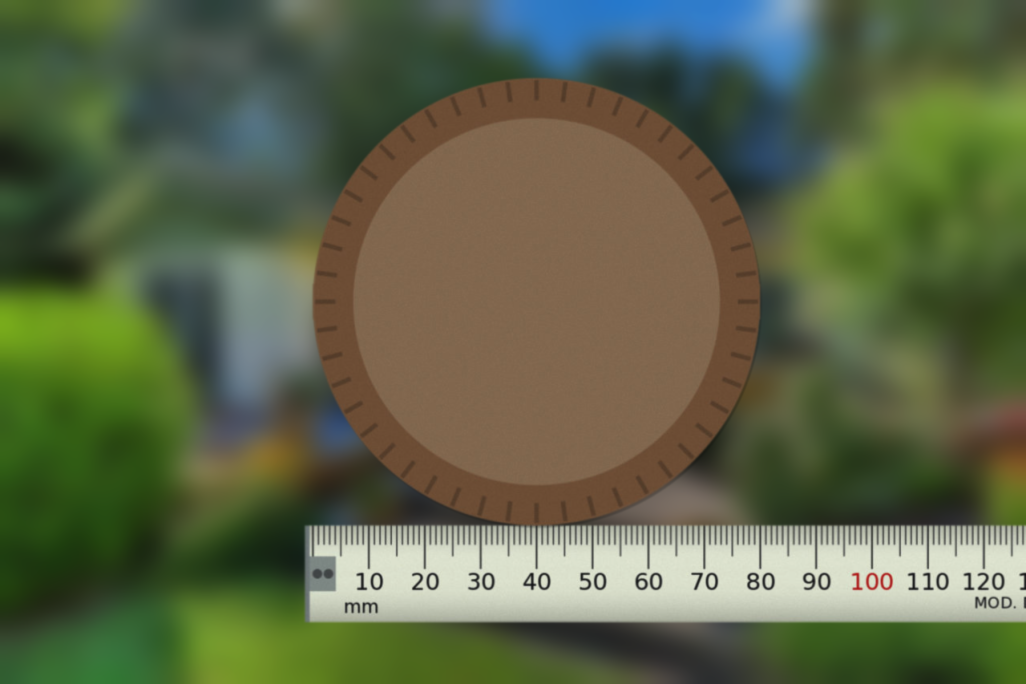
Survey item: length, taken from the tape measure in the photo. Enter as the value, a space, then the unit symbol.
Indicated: 80 mm
